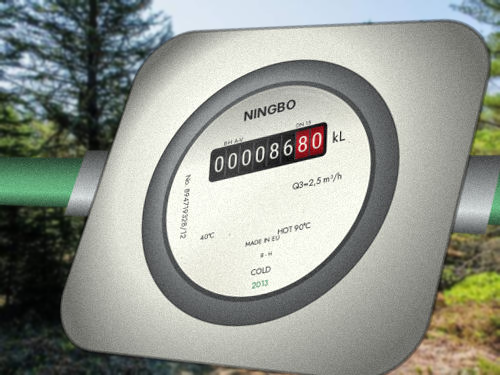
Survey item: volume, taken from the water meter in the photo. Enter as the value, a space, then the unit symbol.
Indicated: 86.80 kL
